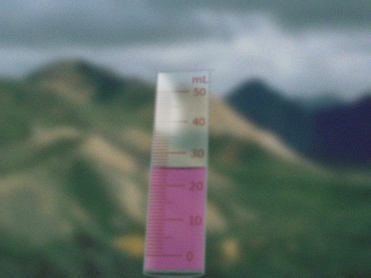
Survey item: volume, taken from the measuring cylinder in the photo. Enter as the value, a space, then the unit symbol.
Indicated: 25 mL
